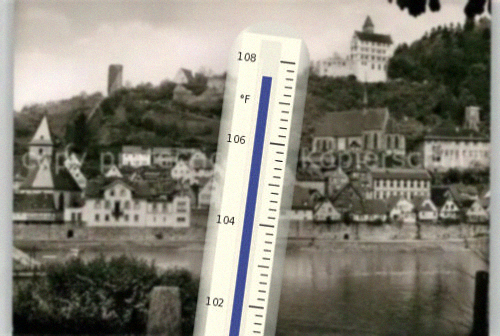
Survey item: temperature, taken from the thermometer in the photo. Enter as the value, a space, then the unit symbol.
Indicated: 107.6 °F
